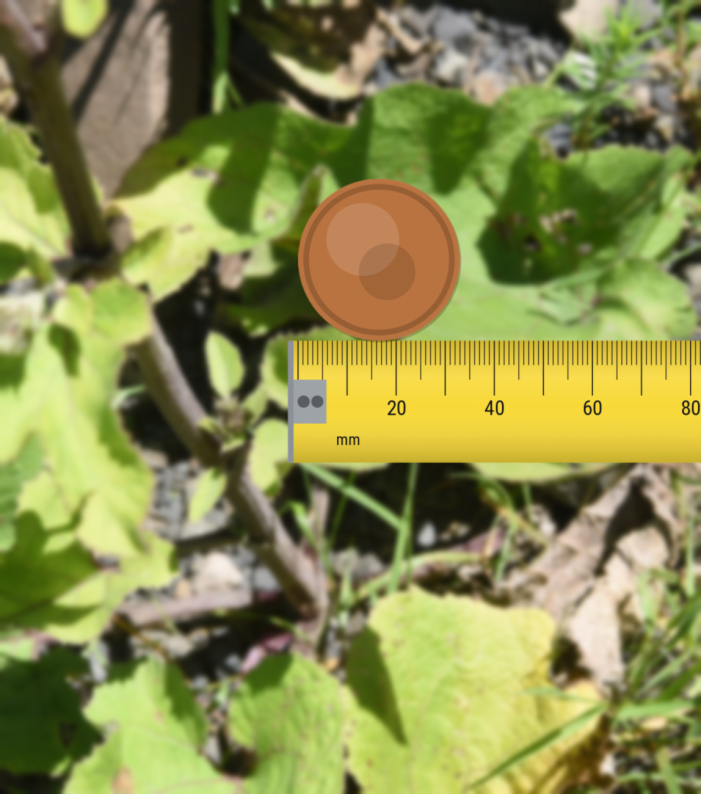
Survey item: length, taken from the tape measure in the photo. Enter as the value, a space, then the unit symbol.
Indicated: 33 mm
